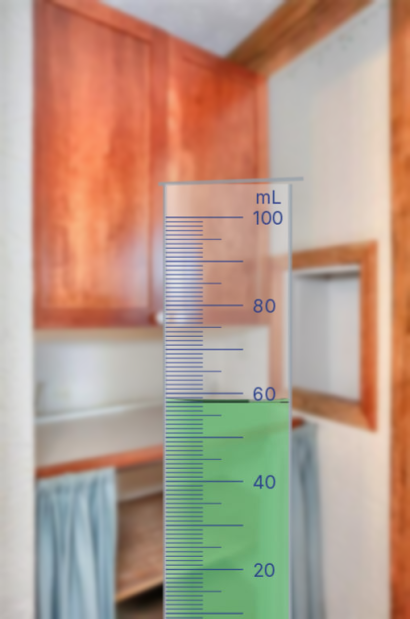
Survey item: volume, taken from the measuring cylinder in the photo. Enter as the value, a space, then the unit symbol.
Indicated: 58 mL
